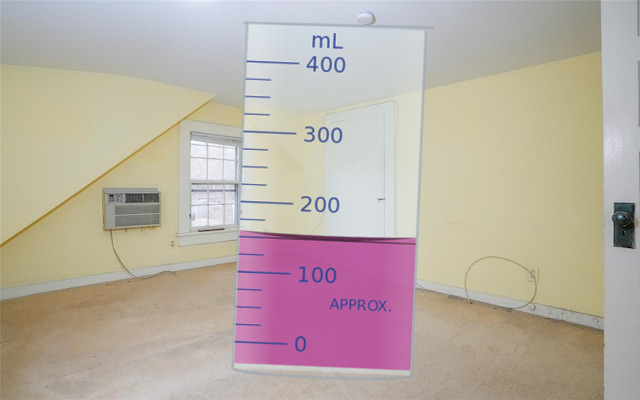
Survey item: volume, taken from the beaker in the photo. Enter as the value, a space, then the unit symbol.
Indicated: 150 mL
